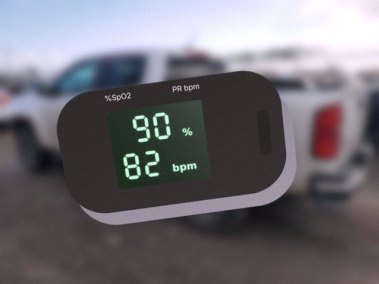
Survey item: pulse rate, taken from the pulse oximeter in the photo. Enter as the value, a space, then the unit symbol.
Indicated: 82 bpm
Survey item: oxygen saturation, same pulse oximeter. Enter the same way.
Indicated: 90 %
